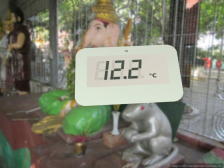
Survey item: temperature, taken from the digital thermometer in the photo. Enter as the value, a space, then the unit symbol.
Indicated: 12.2 °C
